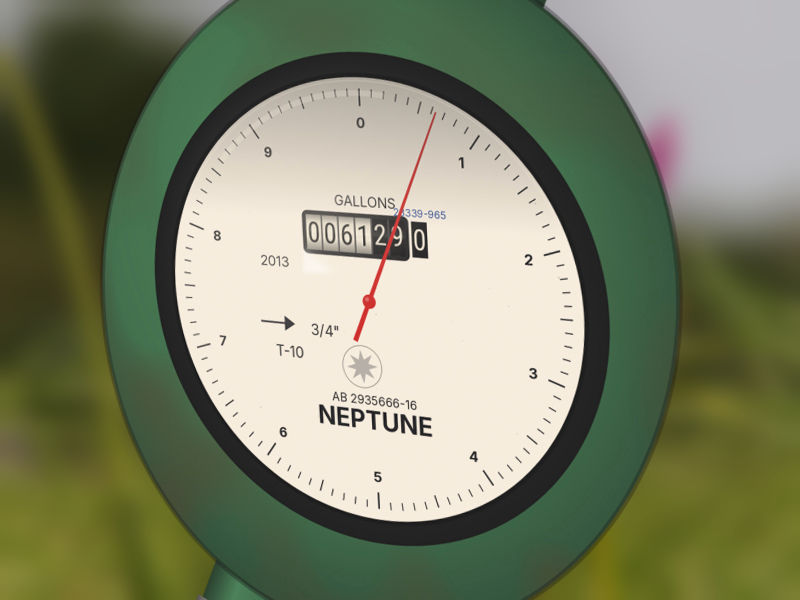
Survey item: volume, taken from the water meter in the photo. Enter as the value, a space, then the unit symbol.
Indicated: 61290.6 gal
